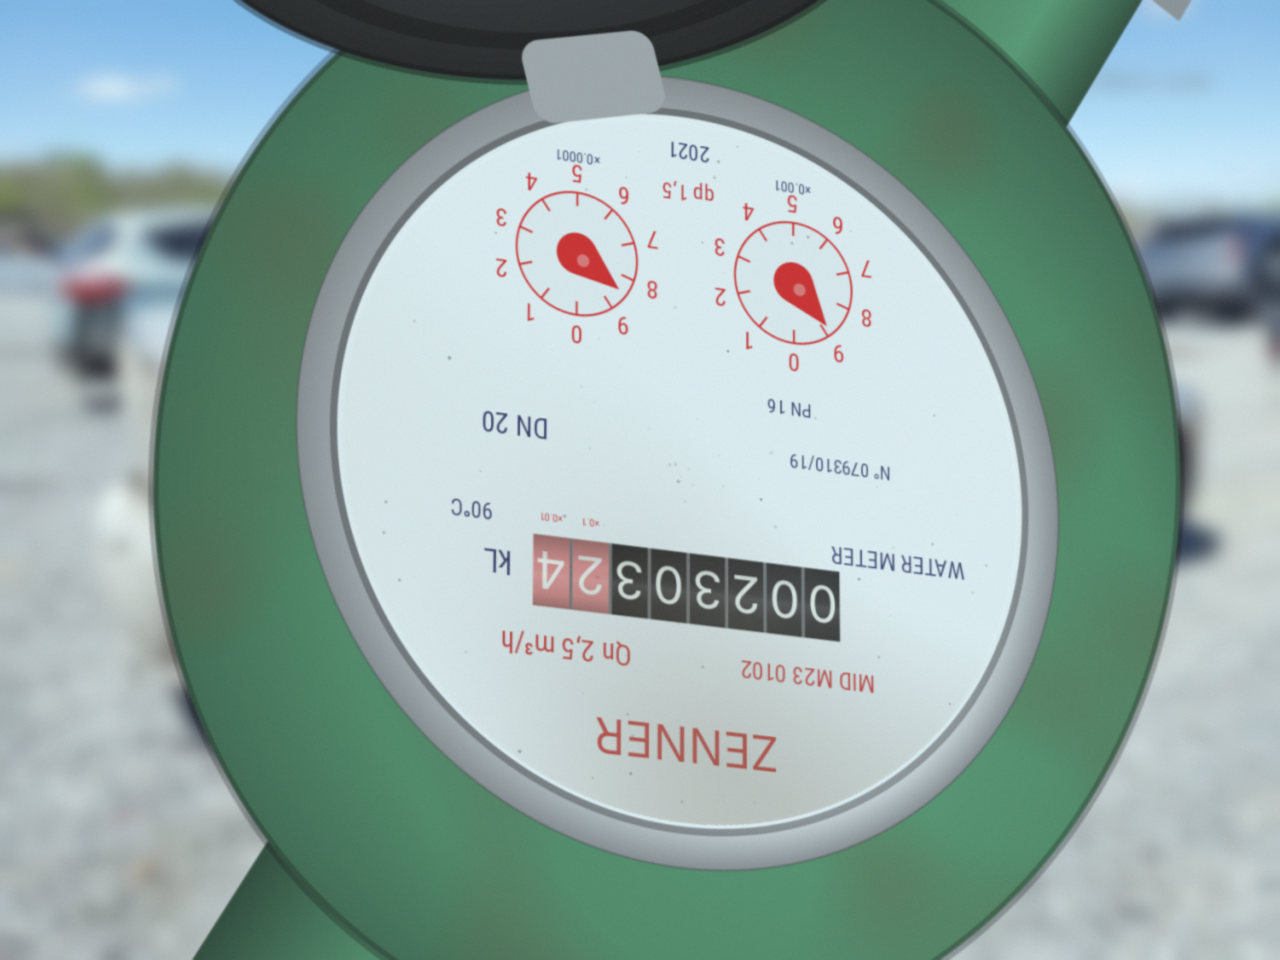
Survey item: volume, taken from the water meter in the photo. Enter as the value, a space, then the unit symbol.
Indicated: 2303.2488 kL
